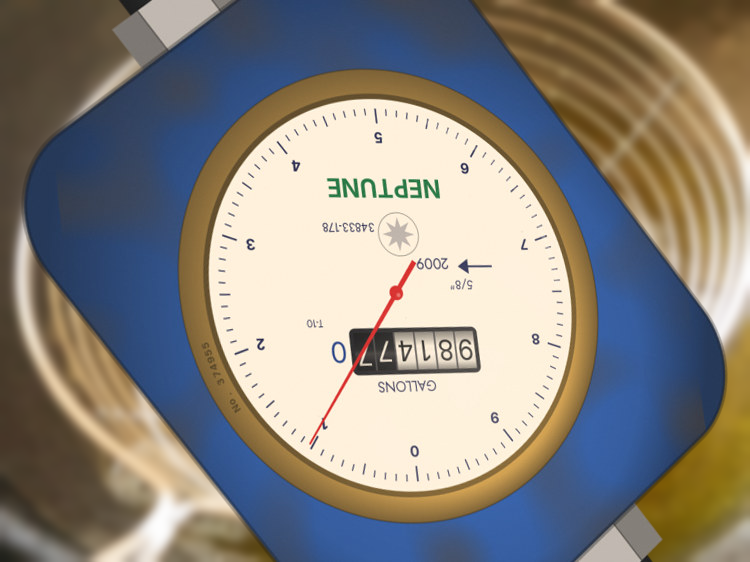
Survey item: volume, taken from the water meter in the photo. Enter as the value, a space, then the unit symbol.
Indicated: 9814771.0 gal
